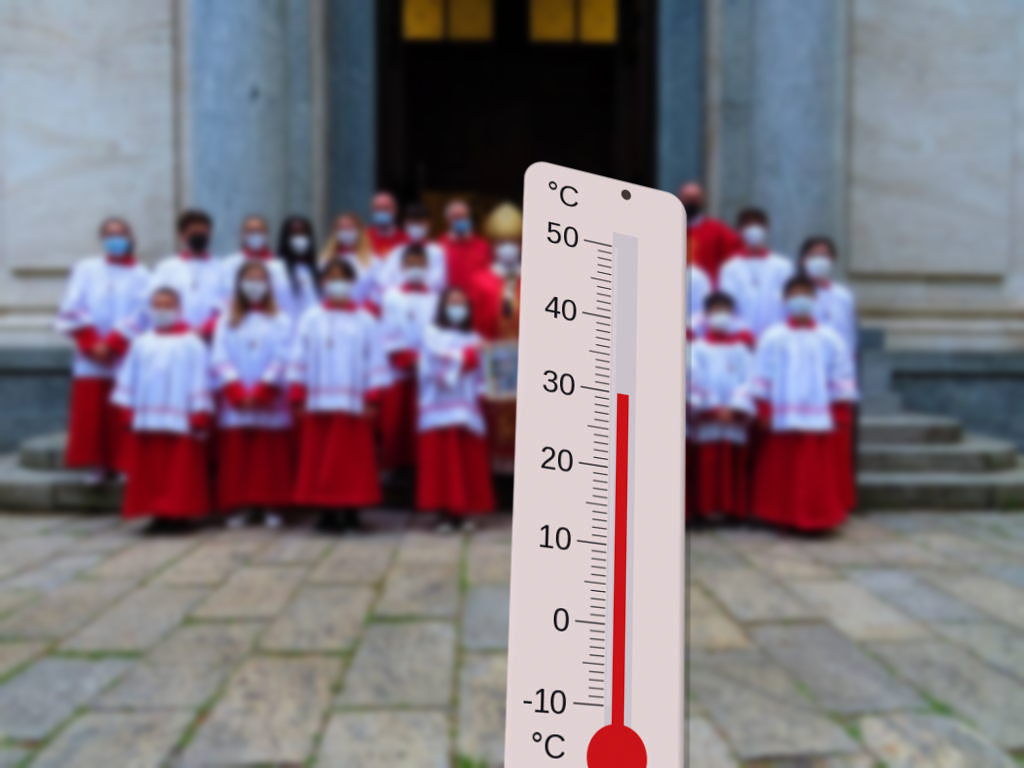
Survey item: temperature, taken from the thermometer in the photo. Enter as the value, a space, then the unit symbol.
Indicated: 30 °C
